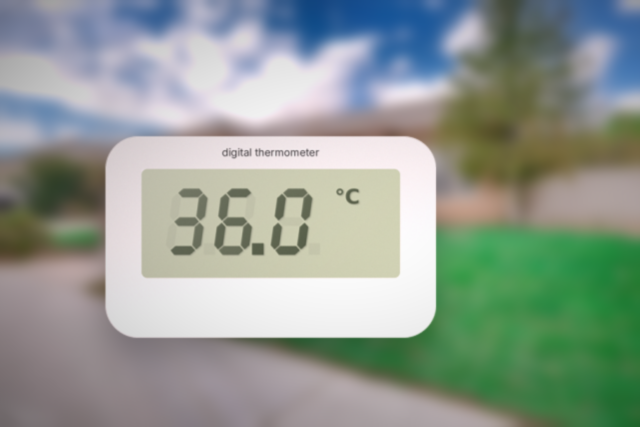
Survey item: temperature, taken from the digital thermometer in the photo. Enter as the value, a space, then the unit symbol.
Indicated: 36.0 °C
